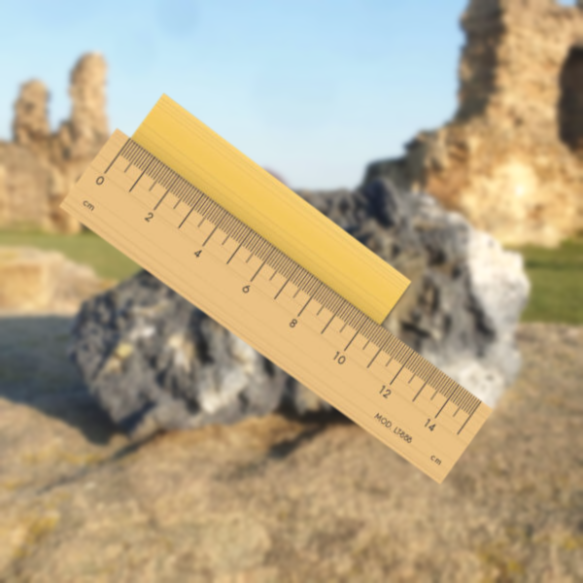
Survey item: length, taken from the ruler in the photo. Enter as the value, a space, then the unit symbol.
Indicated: 10.5 cm
